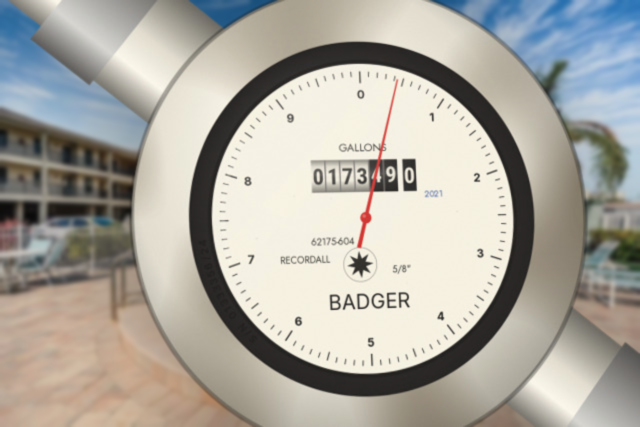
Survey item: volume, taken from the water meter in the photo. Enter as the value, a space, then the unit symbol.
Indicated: 173490.4 gal
